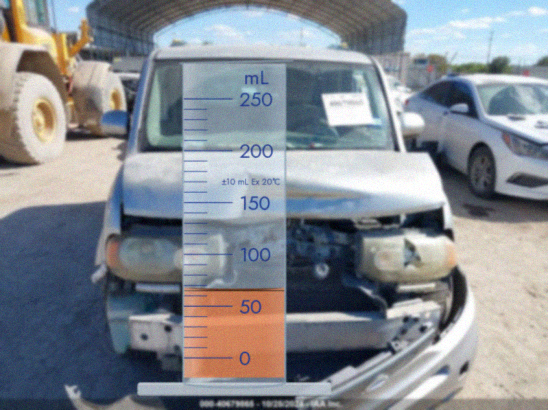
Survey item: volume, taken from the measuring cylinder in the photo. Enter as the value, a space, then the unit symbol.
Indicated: 65 mL
